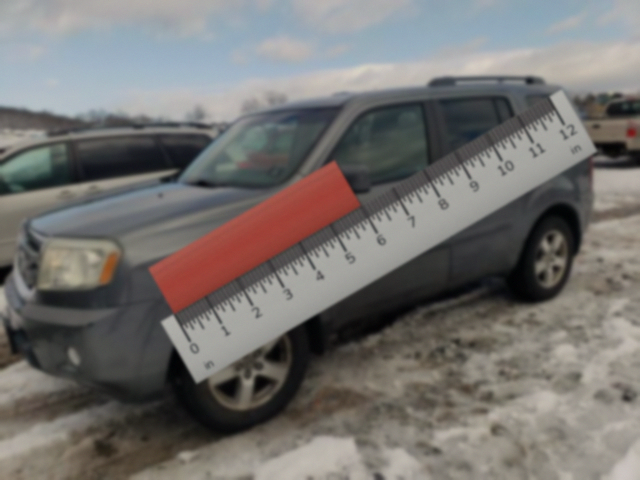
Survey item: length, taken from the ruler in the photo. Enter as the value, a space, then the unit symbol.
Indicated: 6 in
